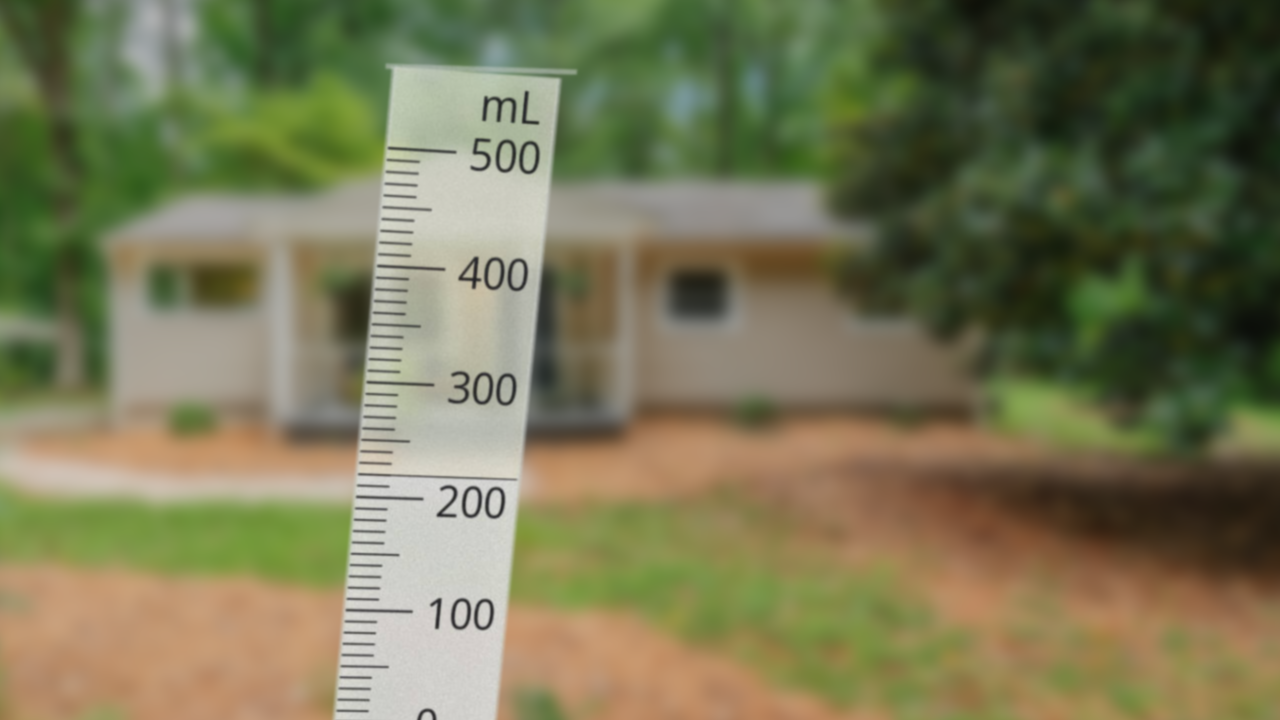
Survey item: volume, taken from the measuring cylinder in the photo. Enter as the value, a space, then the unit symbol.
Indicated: 220 mL
